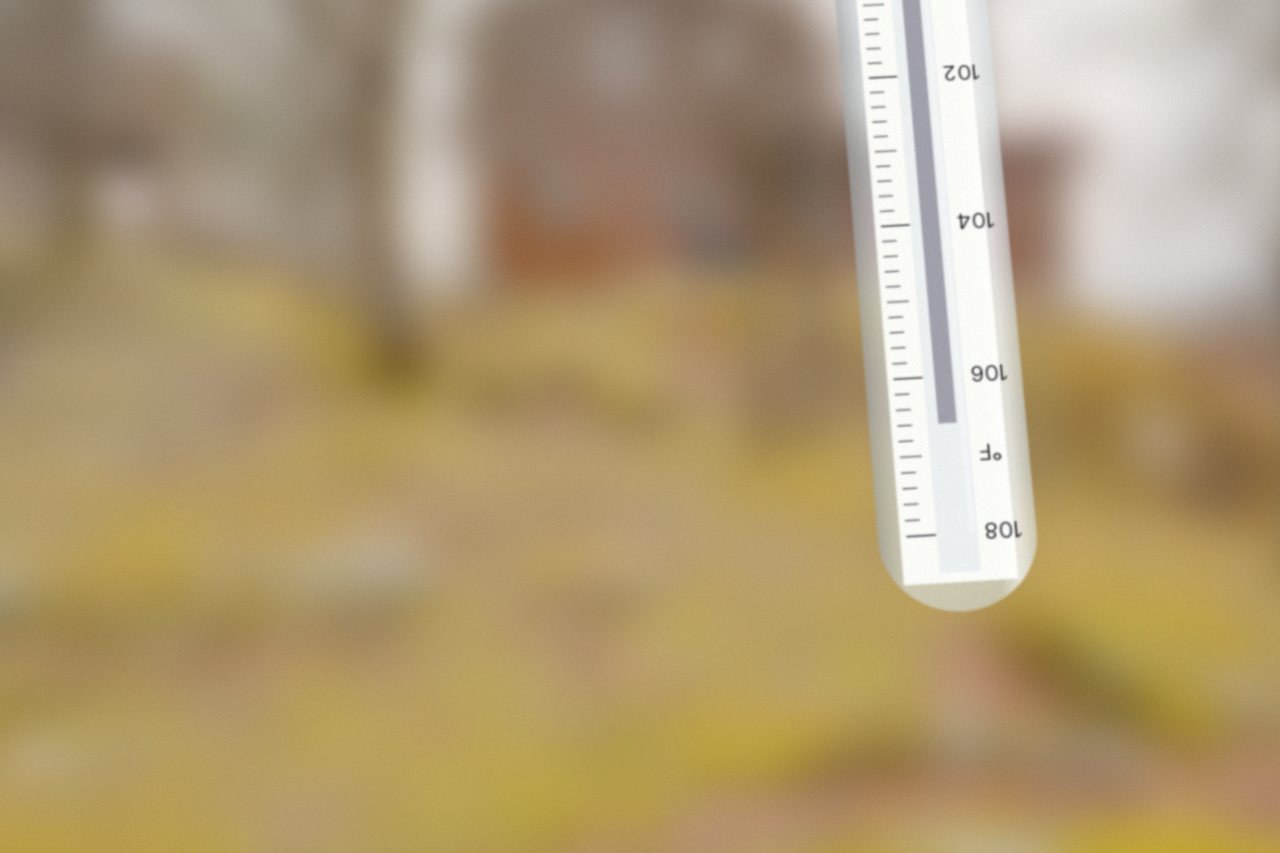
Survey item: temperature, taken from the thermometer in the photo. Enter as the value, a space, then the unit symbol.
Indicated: 106.6 °F
